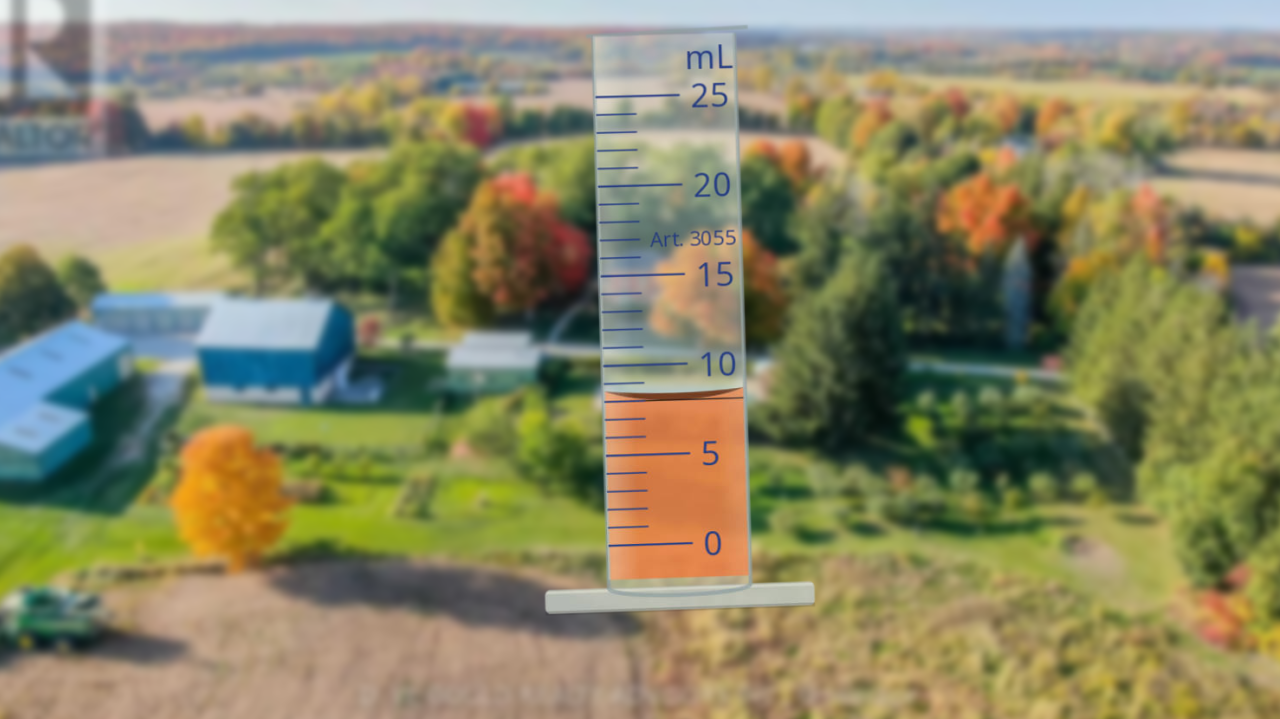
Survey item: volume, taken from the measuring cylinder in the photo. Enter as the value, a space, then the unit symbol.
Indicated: 8 mL
